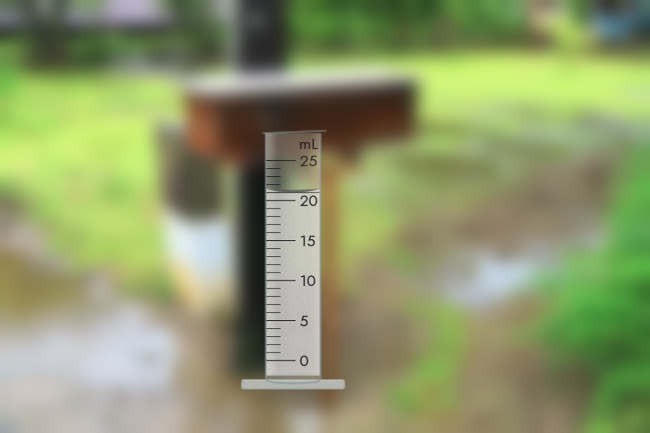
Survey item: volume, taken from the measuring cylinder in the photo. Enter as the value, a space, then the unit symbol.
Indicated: 21 mL
